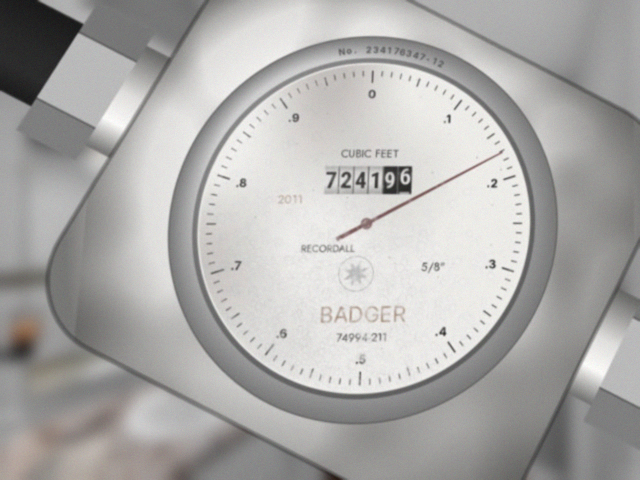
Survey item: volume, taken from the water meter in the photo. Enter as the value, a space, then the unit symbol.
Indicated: 724196.17 ft³
